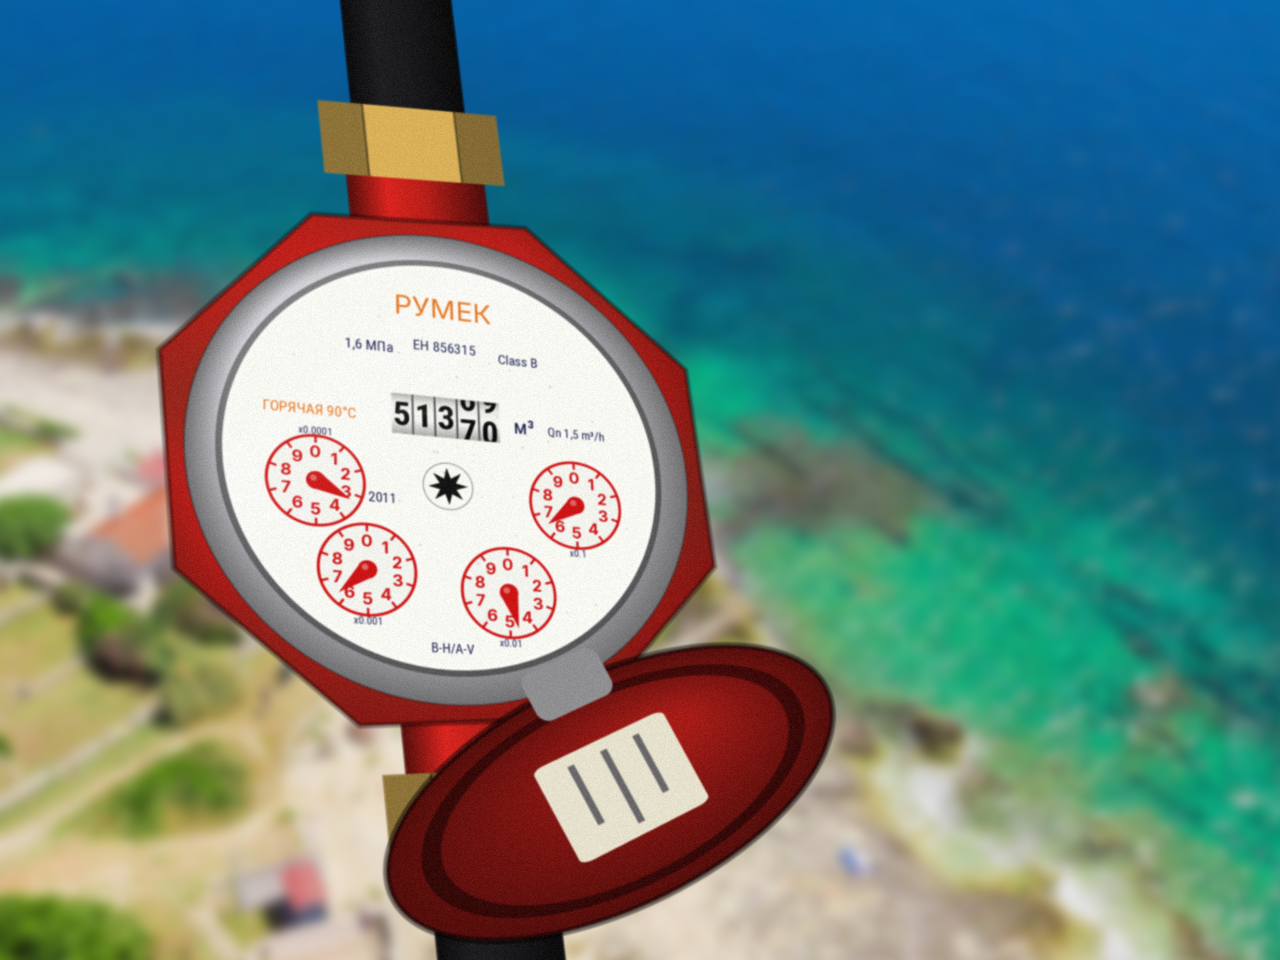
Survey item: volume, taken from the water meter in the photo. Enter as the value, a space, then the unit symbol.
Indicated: 51369.6463 m³
